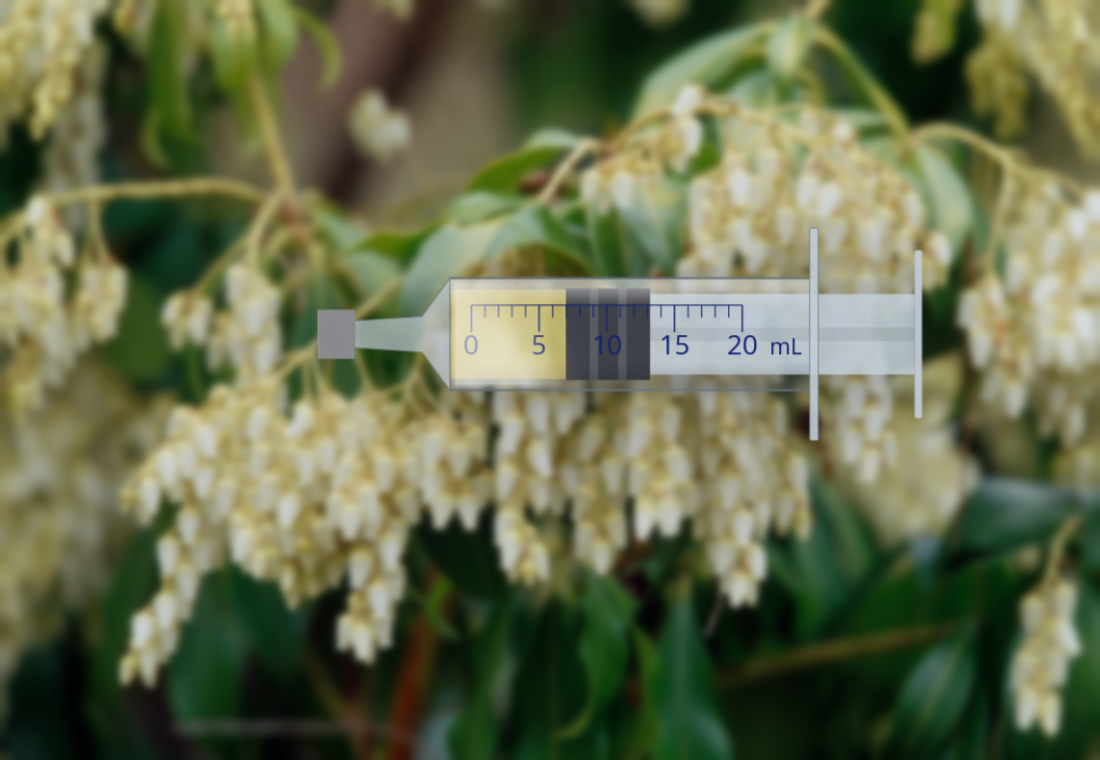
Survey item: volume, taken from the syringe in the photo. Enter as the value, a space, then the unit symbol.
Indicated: 7 mL
